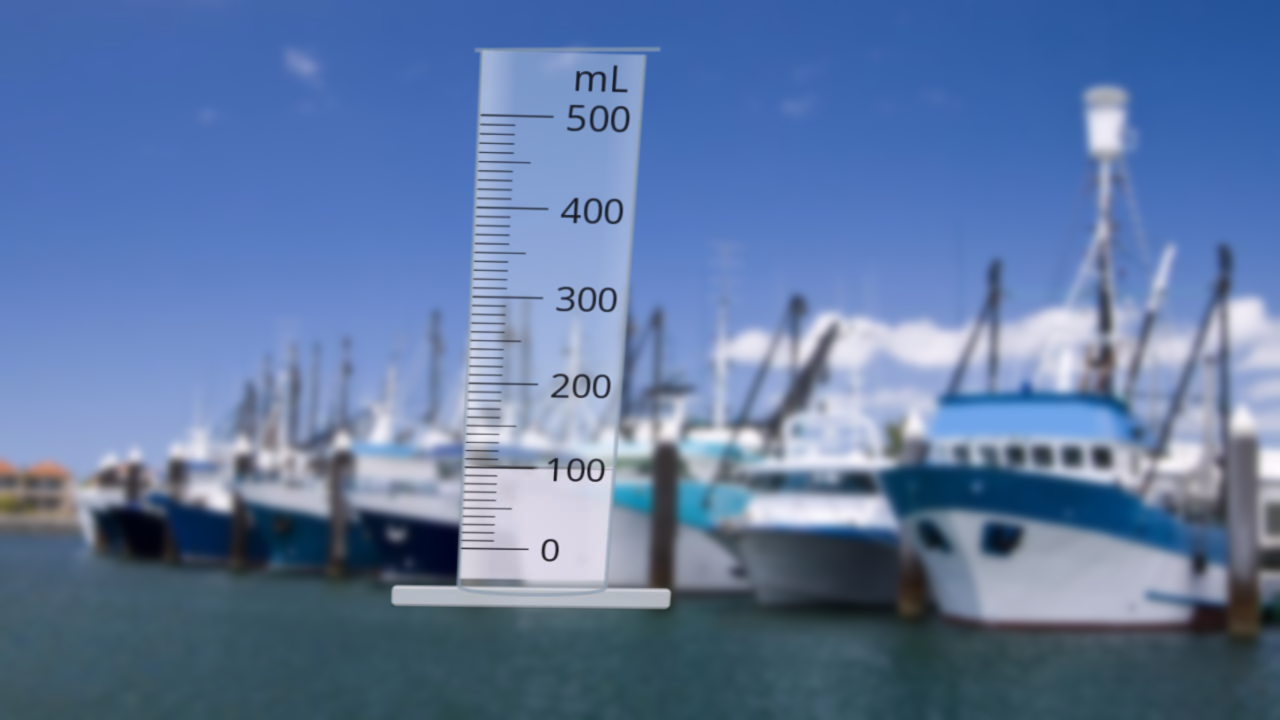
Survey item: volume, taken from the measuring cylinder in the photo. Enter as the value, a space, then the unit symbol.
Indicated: 100 mL
